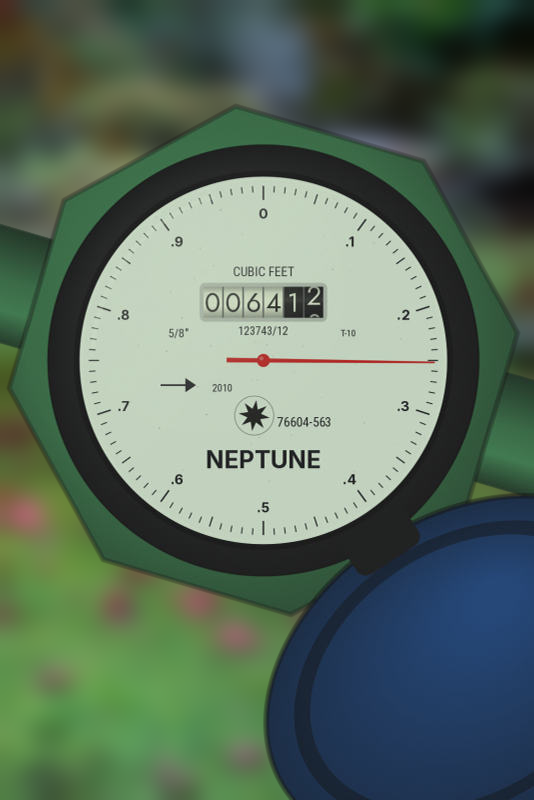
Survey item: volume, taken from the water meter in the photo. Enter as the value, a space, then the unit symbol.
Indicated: 6412.25 ft³
